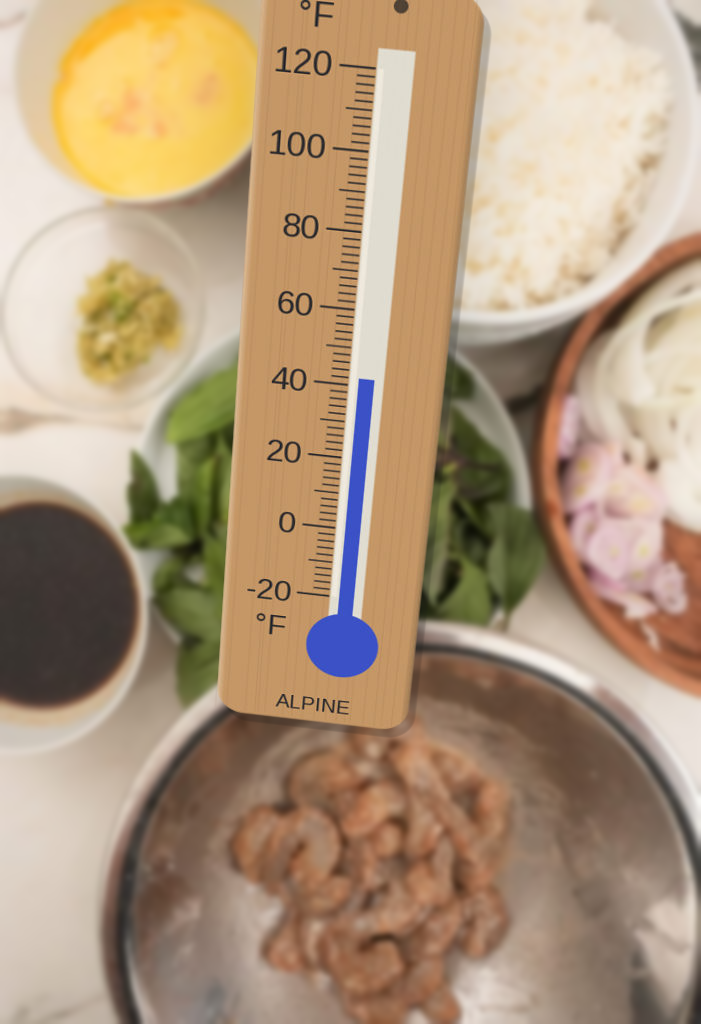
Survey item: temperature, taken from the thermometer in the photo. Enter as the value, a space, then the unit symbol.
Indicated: 42 °F
